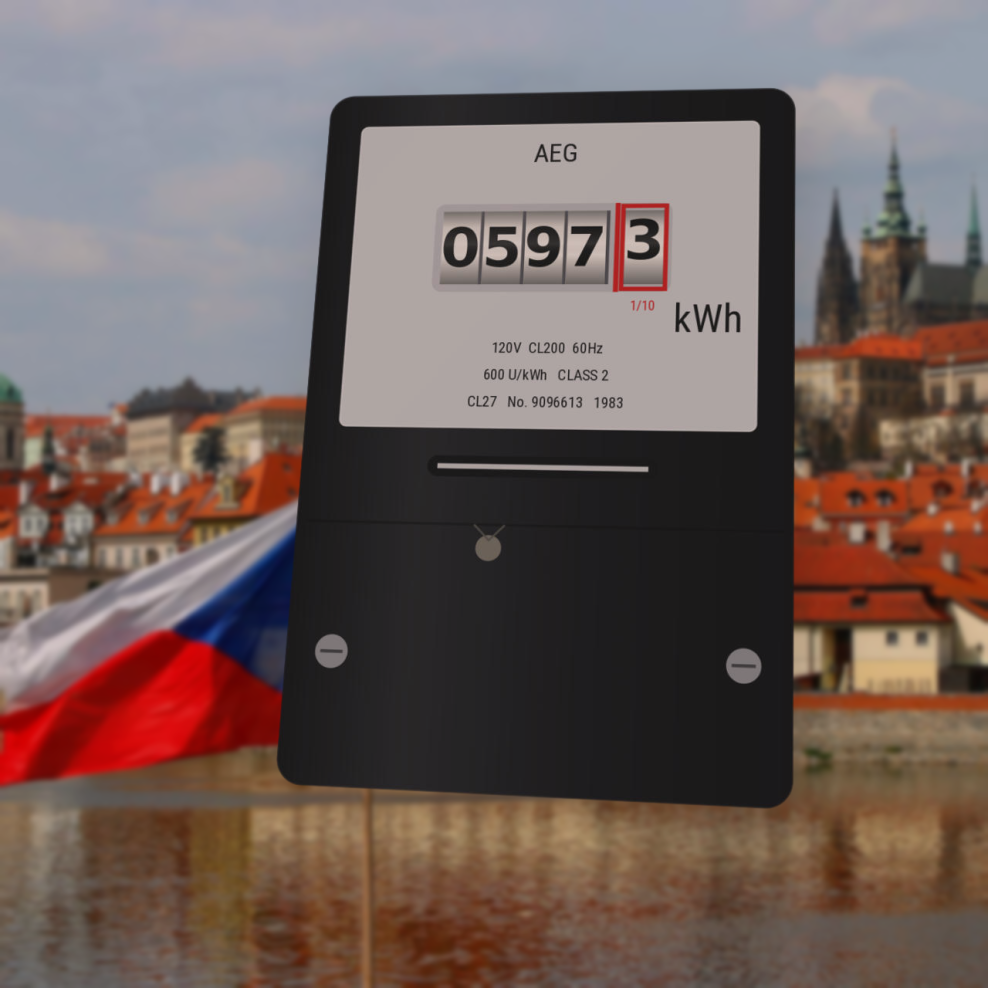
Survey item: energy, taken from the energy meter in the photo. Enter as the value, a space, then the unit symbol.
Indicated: 597.3 kWh
